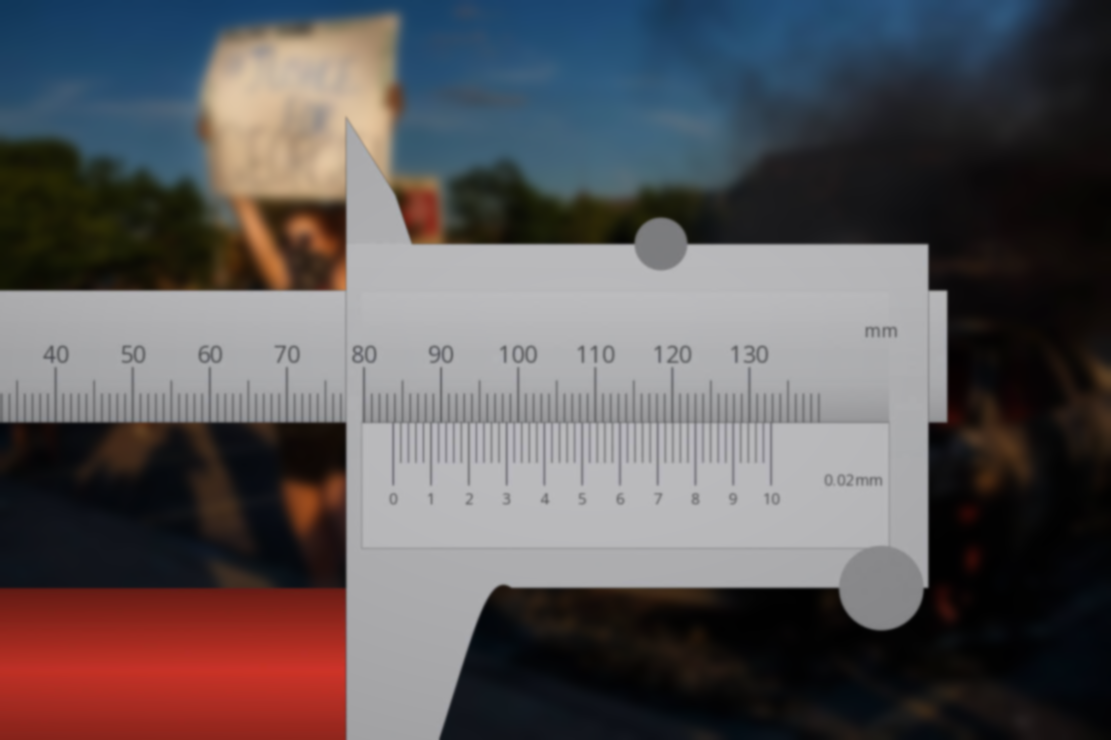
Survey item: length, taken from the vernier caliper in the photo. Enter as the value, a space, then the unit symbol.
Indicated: 83.8 mm
